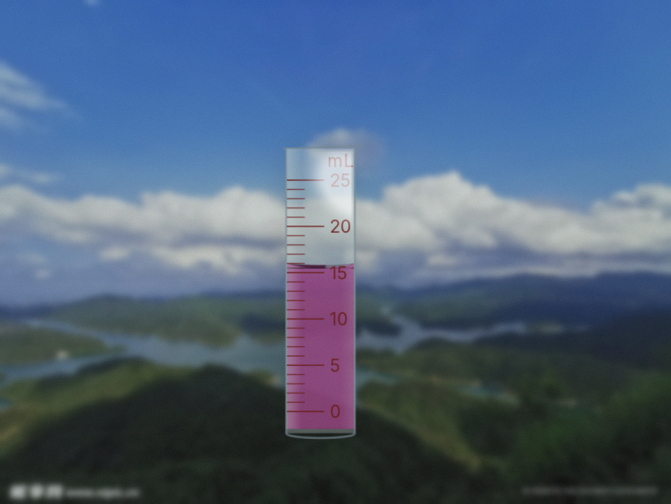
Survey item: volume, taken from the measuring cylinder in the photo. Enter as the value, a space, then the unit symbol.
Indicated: 15.5 mL
